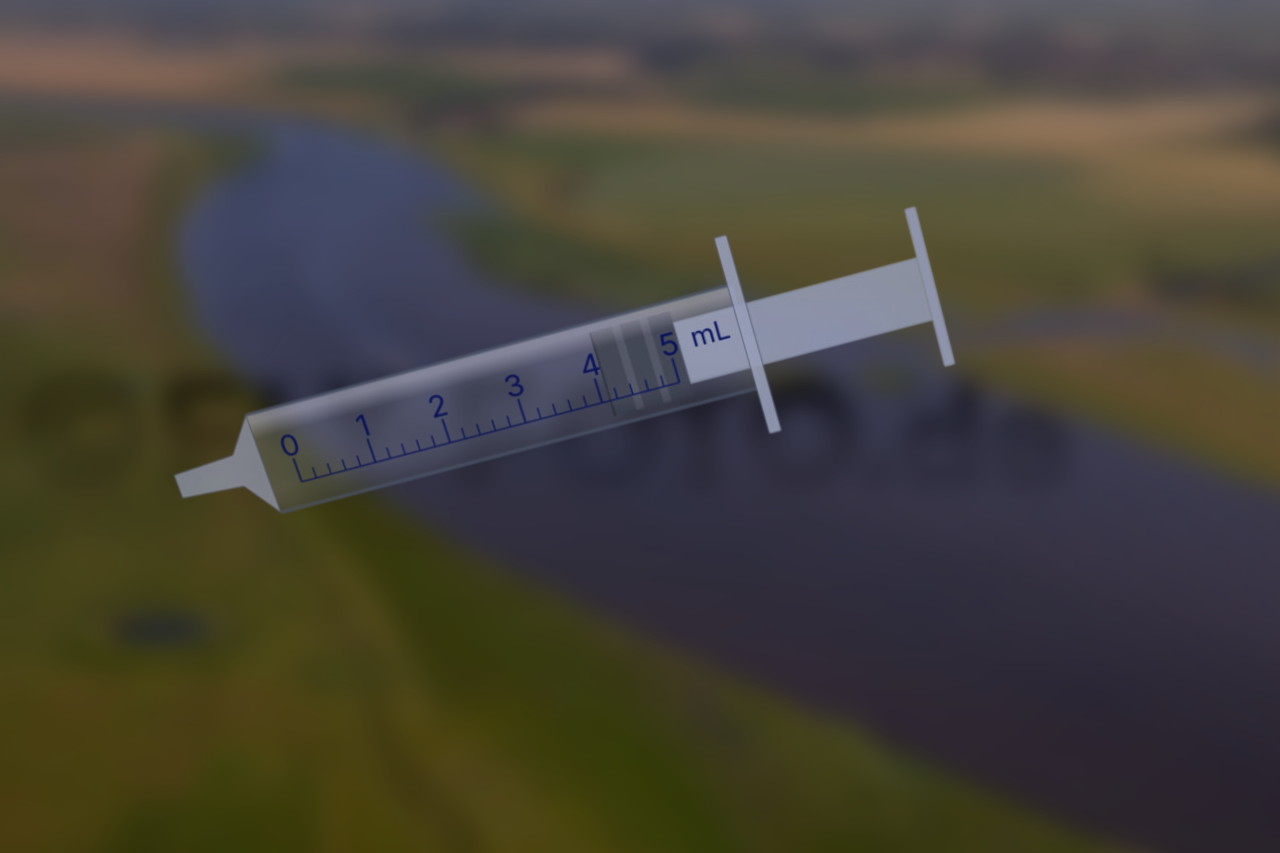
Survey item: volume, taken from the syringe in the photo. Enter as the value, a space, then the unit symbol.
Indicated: 4.1 mL
